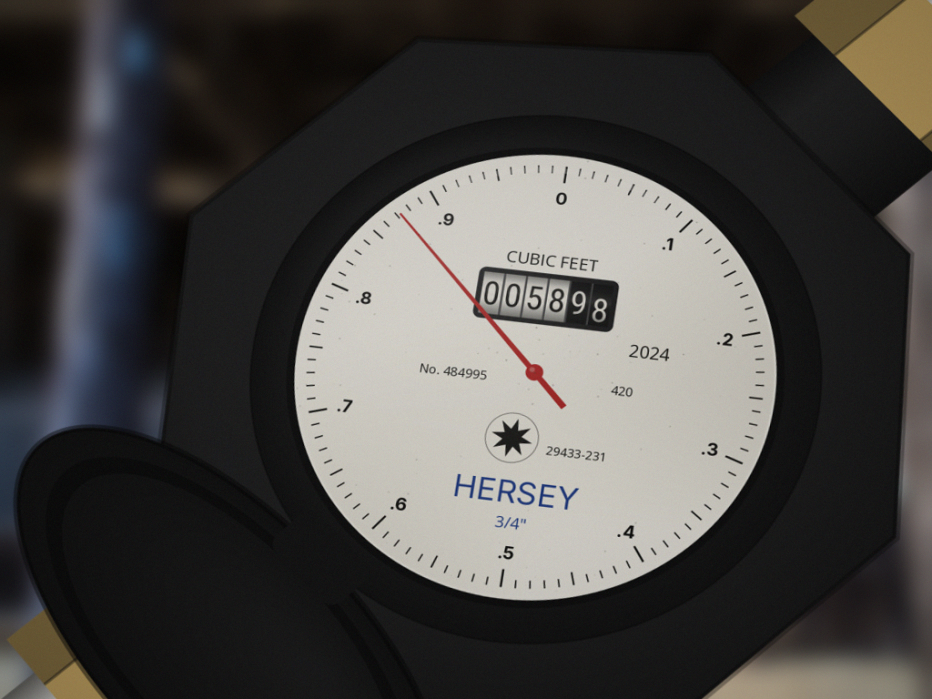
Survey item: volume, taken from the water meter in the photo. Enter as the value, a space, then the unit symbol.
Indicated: 5897.87 ft³
